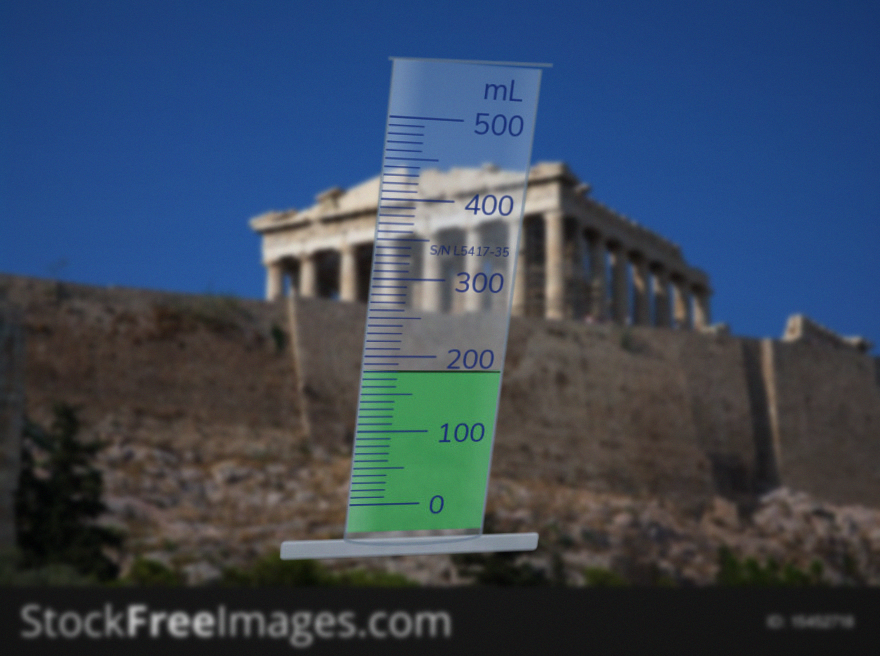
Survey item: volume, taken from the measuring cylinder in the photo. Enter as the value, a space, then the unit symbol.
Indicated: 180 mL
